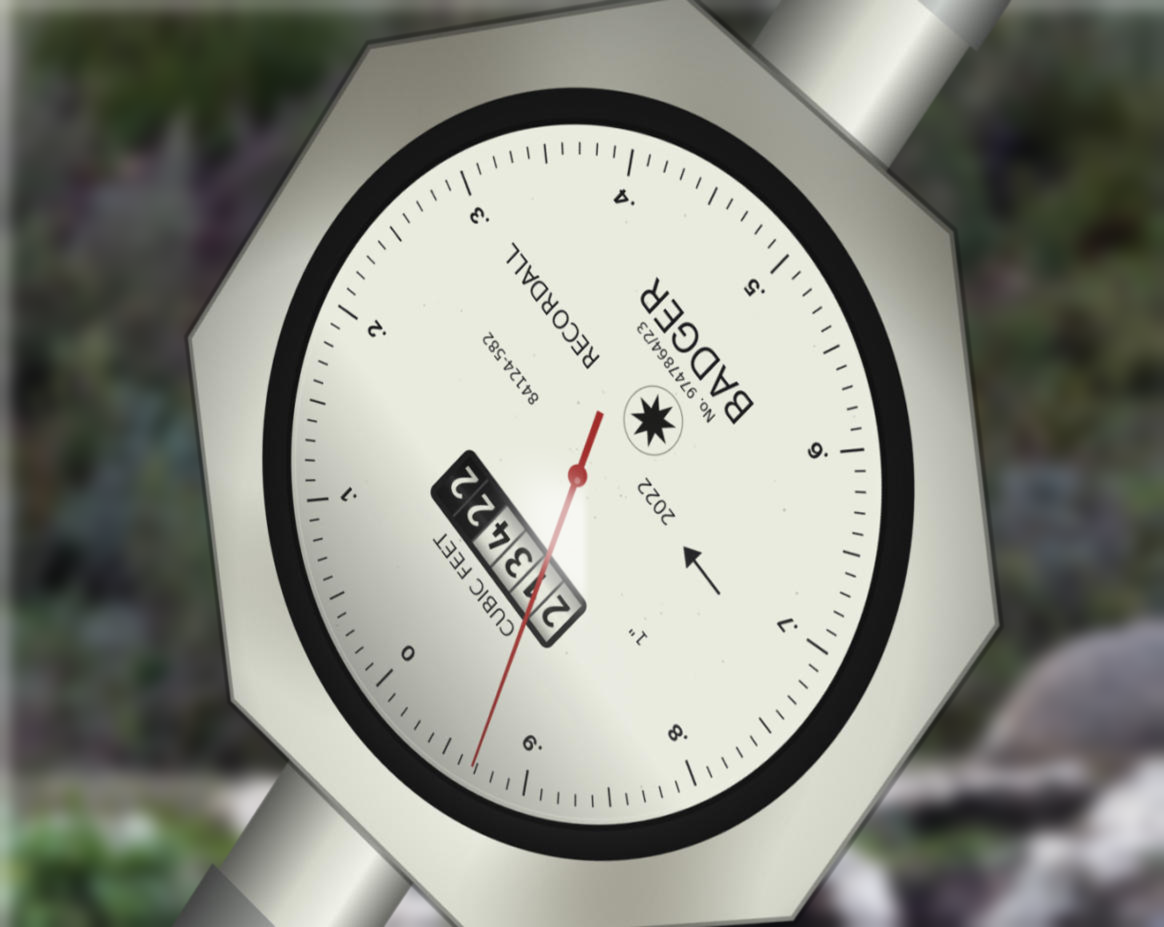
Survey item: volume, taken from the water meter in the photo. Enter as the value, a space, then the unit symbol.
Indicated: 213421.93 ft³
